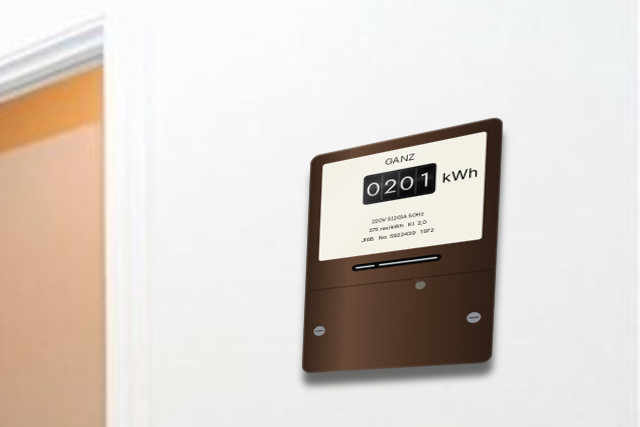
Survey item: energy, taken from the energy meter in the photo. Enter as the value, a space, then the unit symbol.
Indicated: 201 kWh
